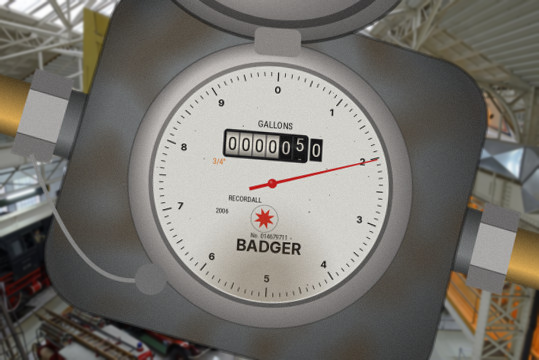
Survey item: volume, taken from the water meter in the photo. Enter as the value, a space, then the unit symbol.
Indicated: 52.0 gal
